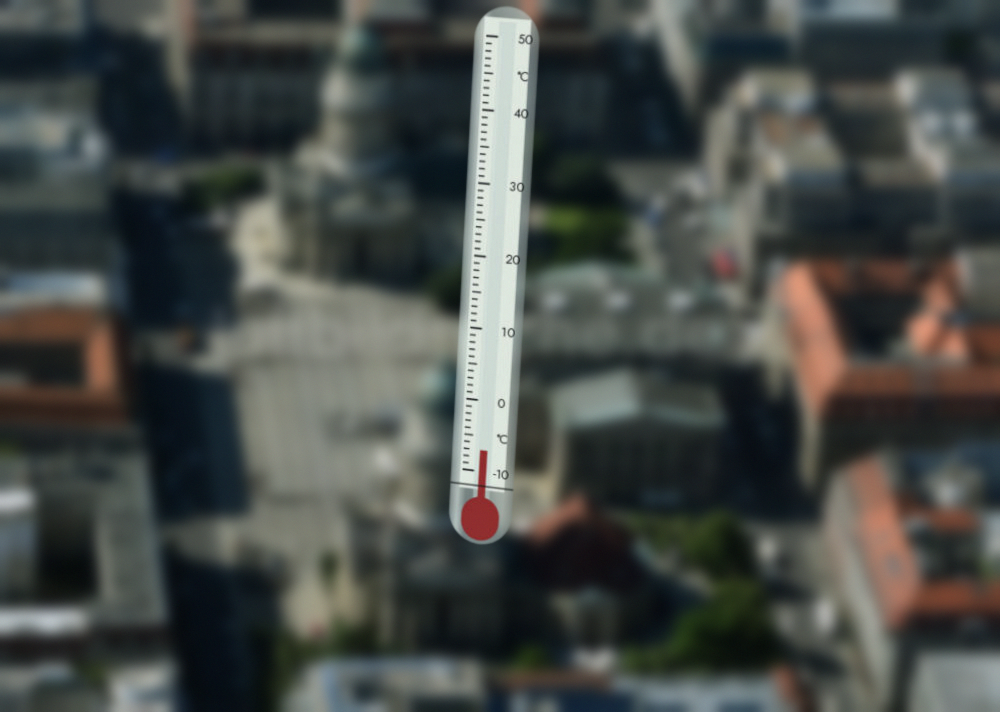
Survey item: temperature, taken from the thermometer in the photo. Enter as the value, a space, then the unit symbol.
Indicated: -7 °C
